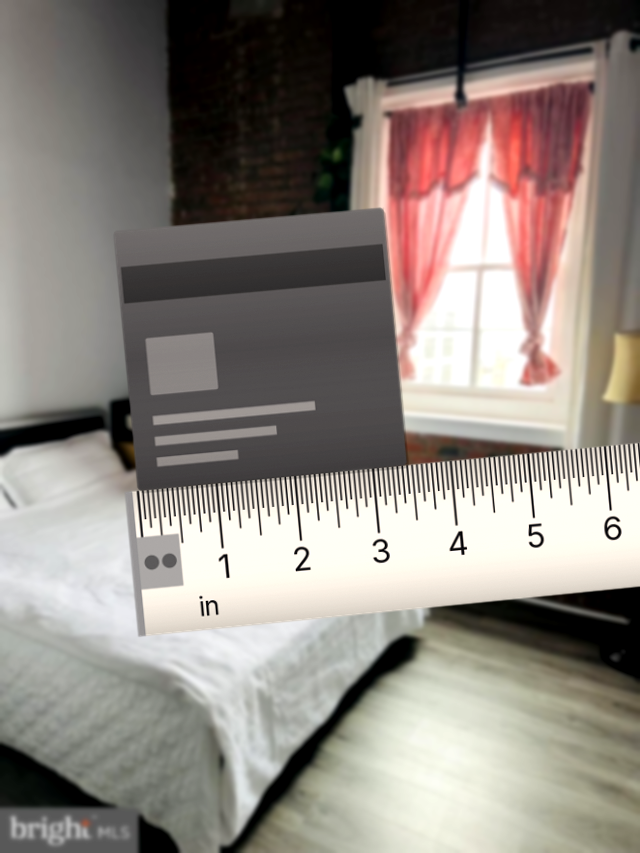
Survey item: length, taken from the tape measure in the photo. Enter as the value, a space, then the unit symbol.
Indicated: 3.4375 in
